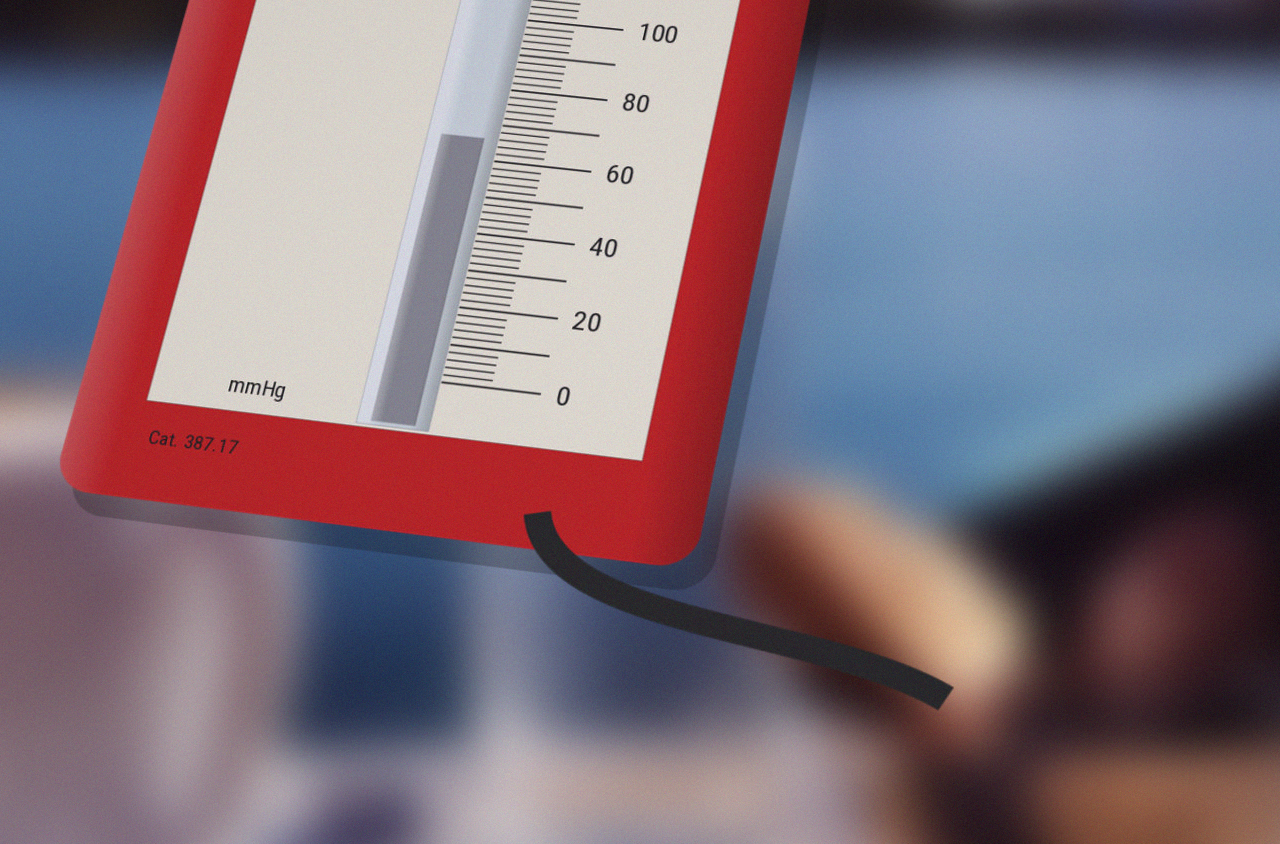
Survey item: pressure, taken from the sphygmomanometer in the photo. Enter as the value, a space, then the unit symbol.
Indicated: 66 mmHg
